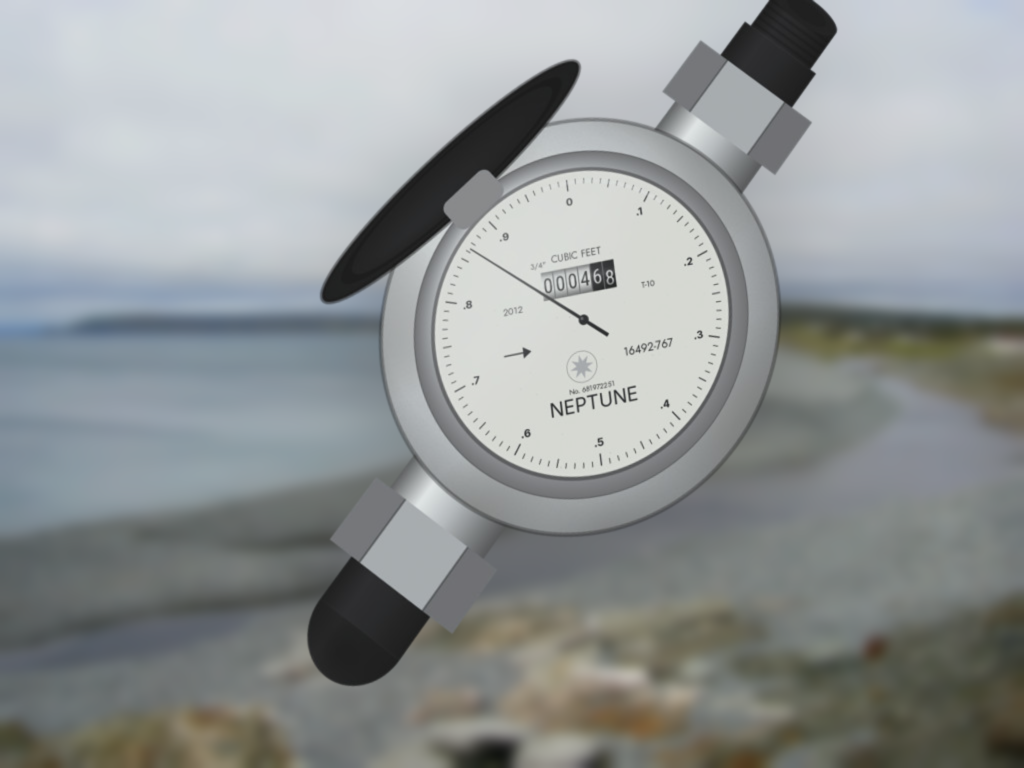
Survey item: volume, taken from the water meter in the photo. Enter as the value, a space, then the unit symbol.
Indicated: 467.86 ft³
